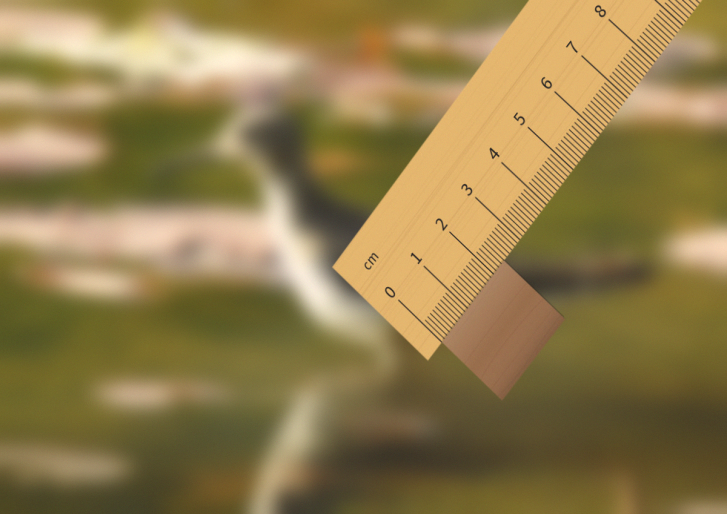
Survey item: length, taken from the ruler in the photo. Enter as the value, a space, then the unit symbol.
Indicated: 2.4 cm
